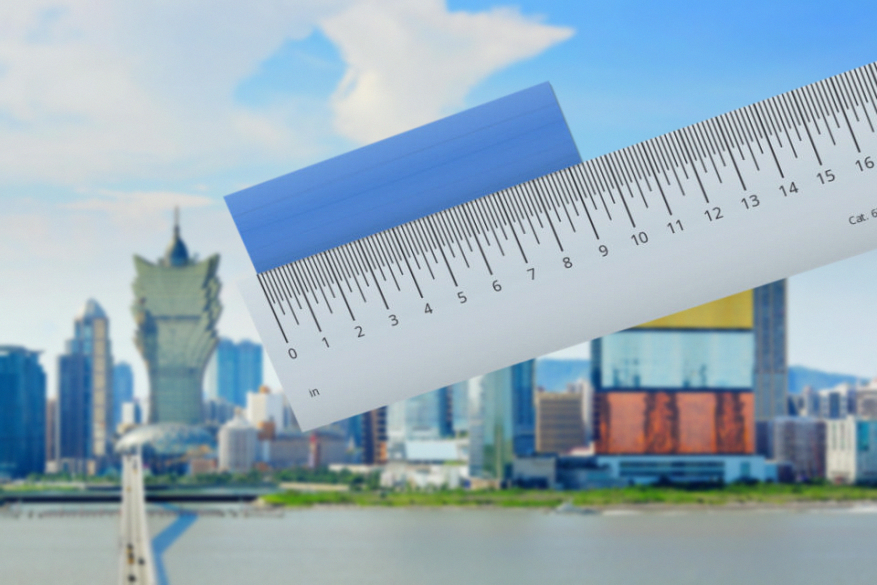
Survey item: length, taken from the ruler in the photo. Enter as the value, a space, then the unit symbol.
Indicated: 9.375 in
